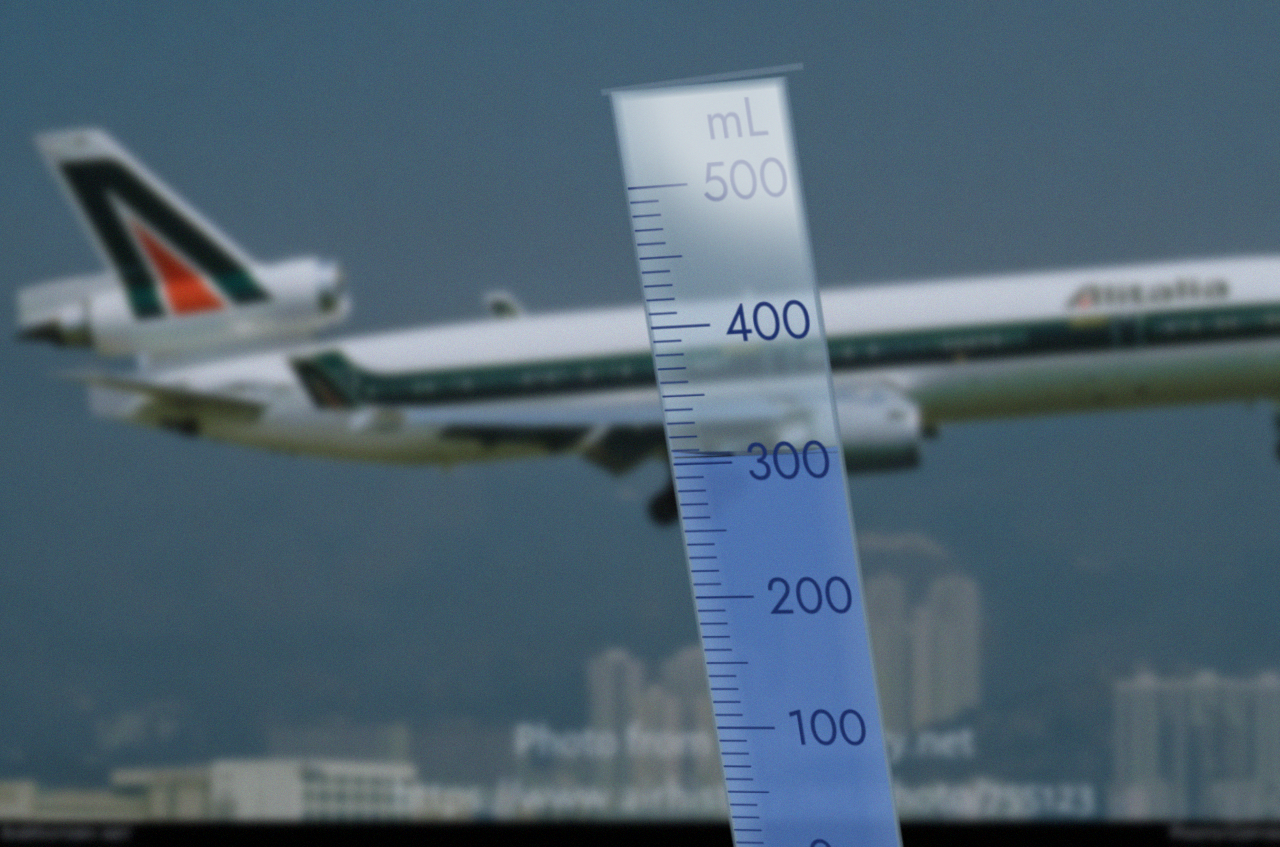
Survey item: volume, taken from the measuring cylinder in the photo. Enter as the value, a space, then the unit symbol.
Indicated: 305 mL
